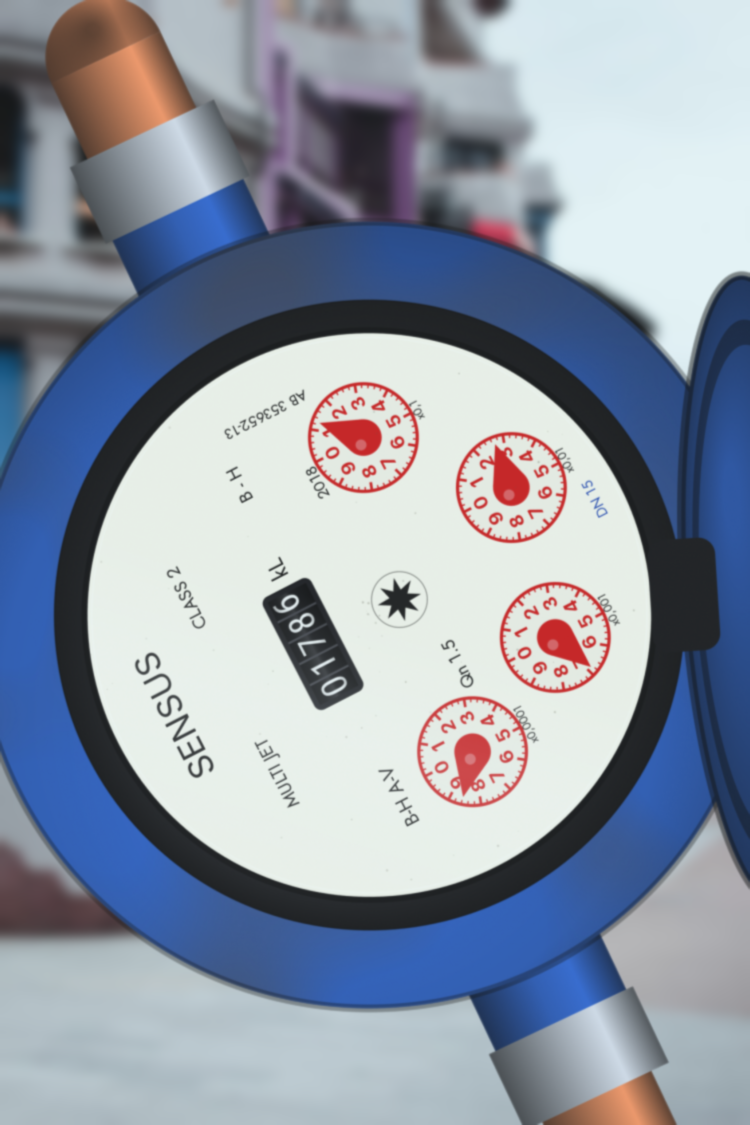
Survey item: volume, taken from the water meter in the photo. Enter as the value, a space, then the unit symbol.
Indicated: 1786.1268 kL
